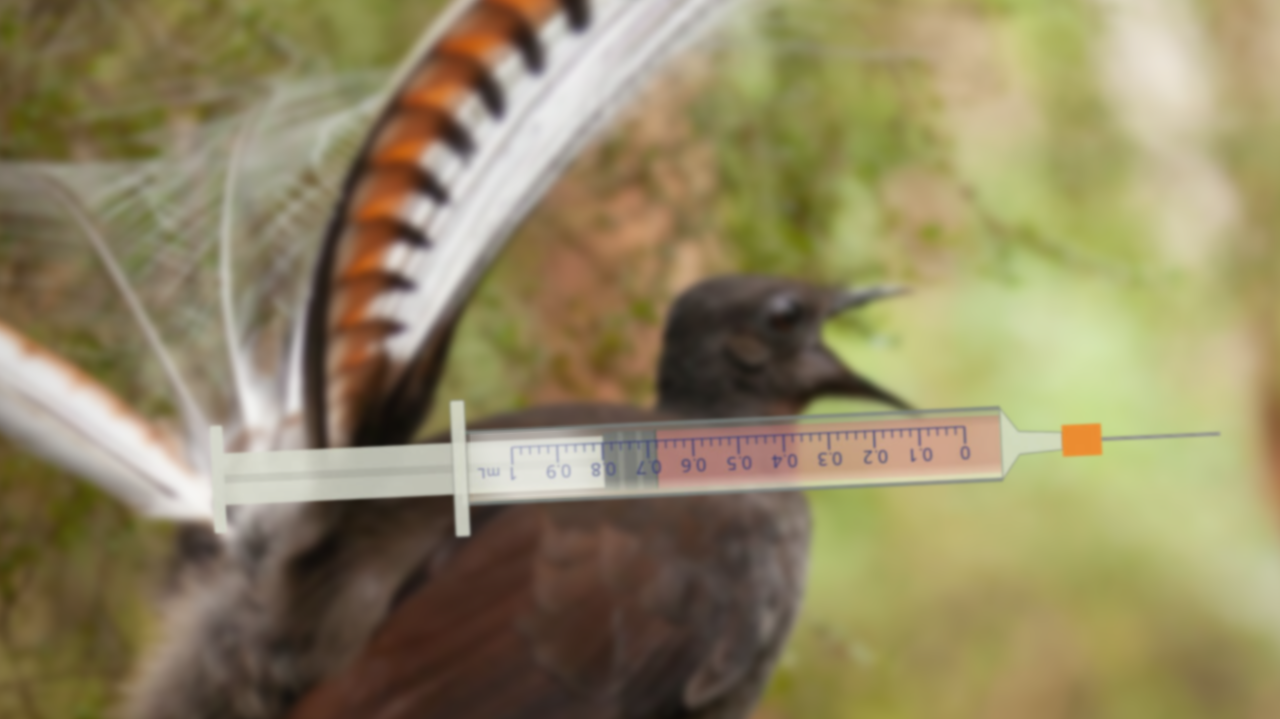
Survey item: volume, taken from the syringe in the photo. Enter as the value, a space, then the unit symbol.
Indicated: 0.68 mL
